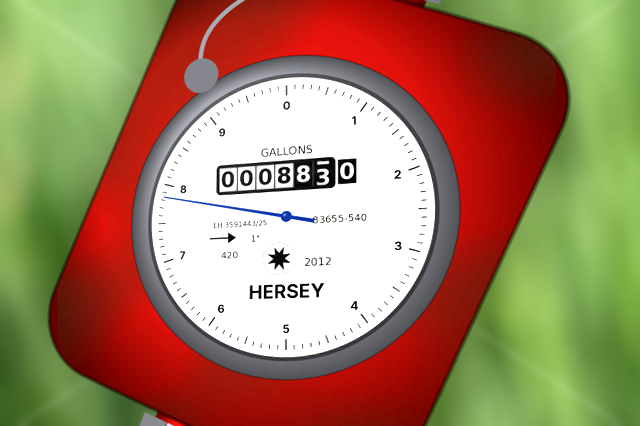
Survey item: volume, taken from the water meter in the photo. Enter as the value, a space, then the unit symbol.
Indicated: 8827.8 gal
